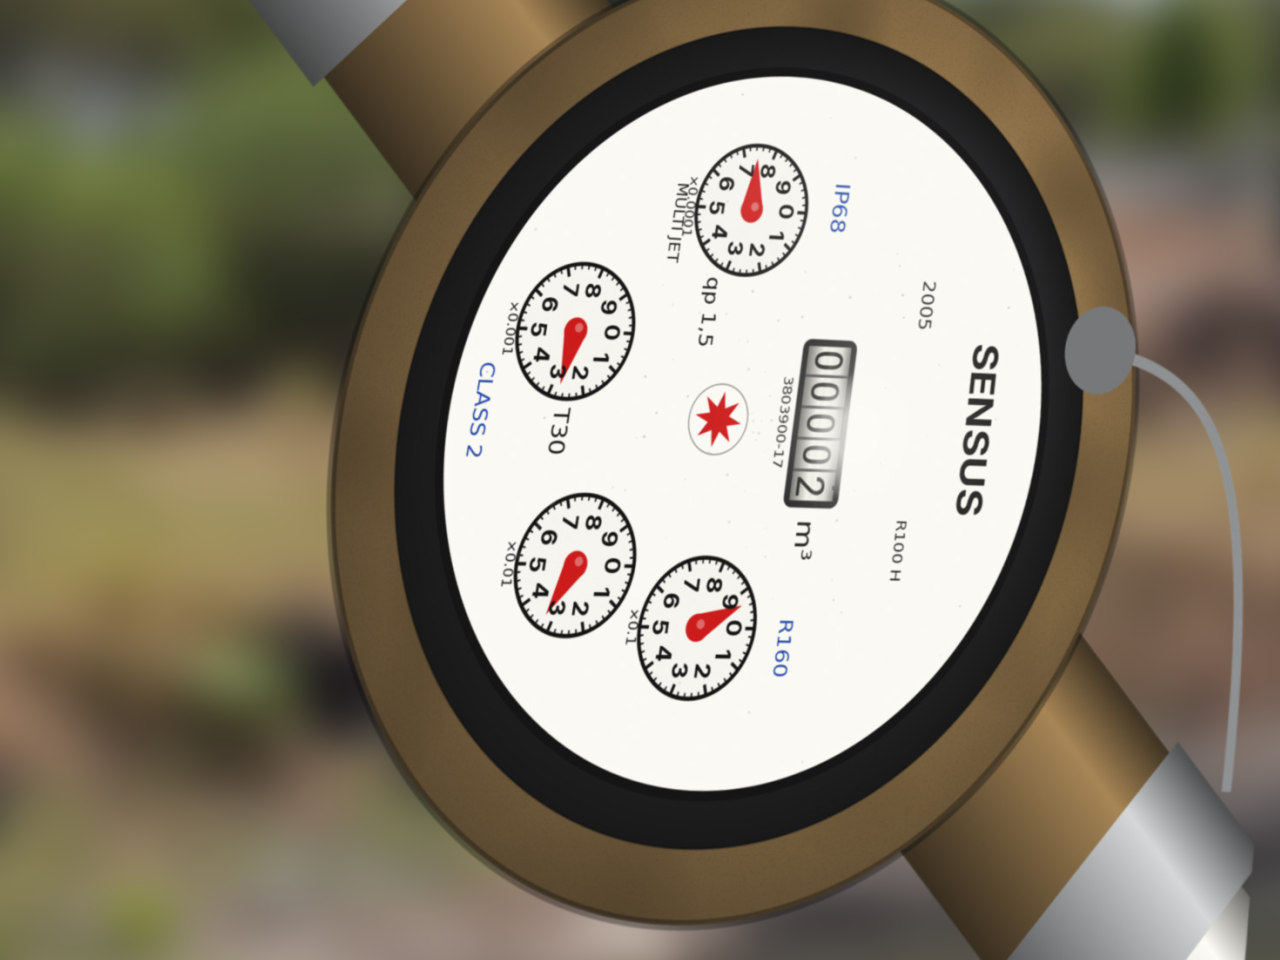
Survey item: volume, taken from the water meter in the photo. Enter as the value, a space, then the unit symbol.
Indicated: 1.9327 m³
